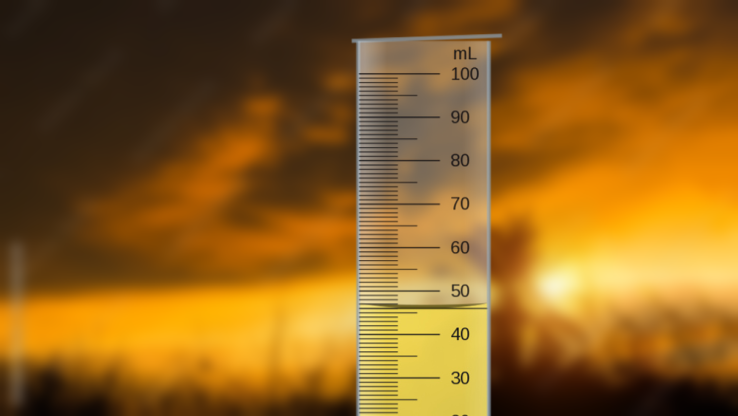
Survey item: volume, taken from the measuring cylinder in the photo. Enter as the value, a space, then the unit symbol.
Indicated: 46 mL
